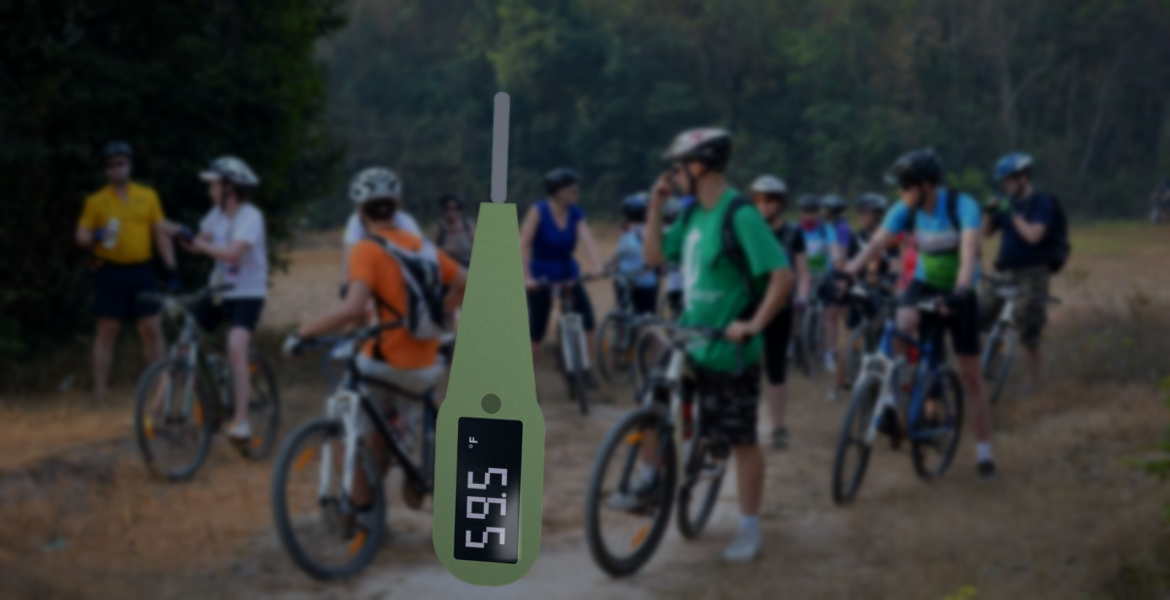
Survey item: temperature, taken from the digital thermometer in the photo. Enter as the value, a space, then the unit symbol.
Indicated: 59.5 °F
